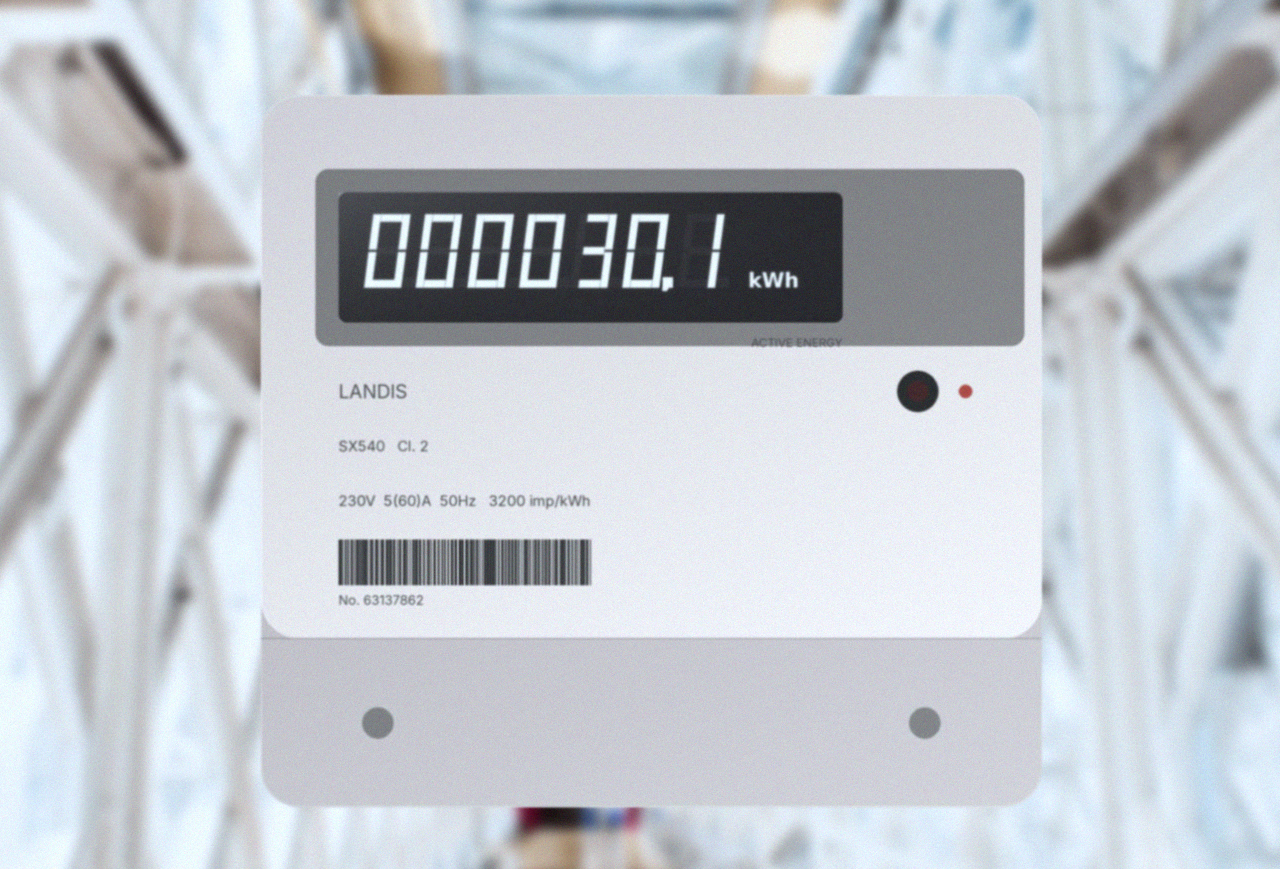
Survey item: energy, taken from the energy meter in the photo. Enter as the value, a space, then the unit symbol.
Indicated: 30.1 kWh
